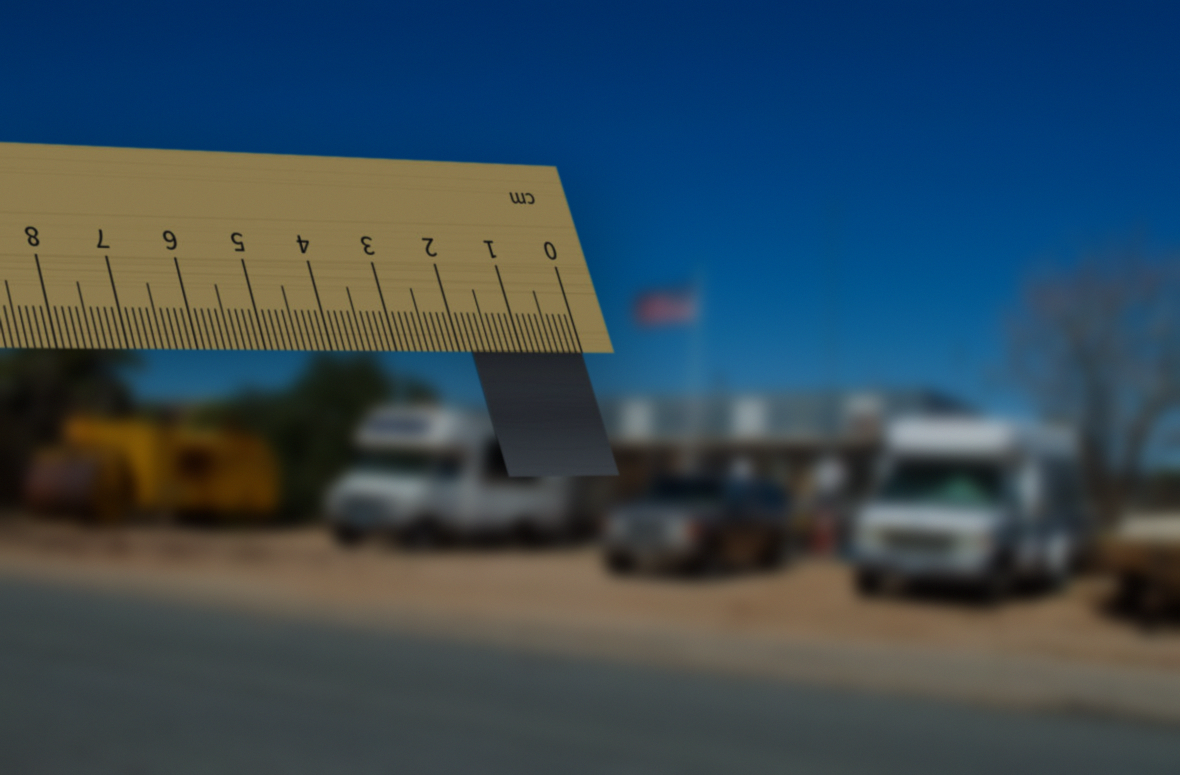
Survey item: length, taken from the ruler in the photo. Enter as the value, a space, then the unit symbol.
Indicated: 1.8 cm
